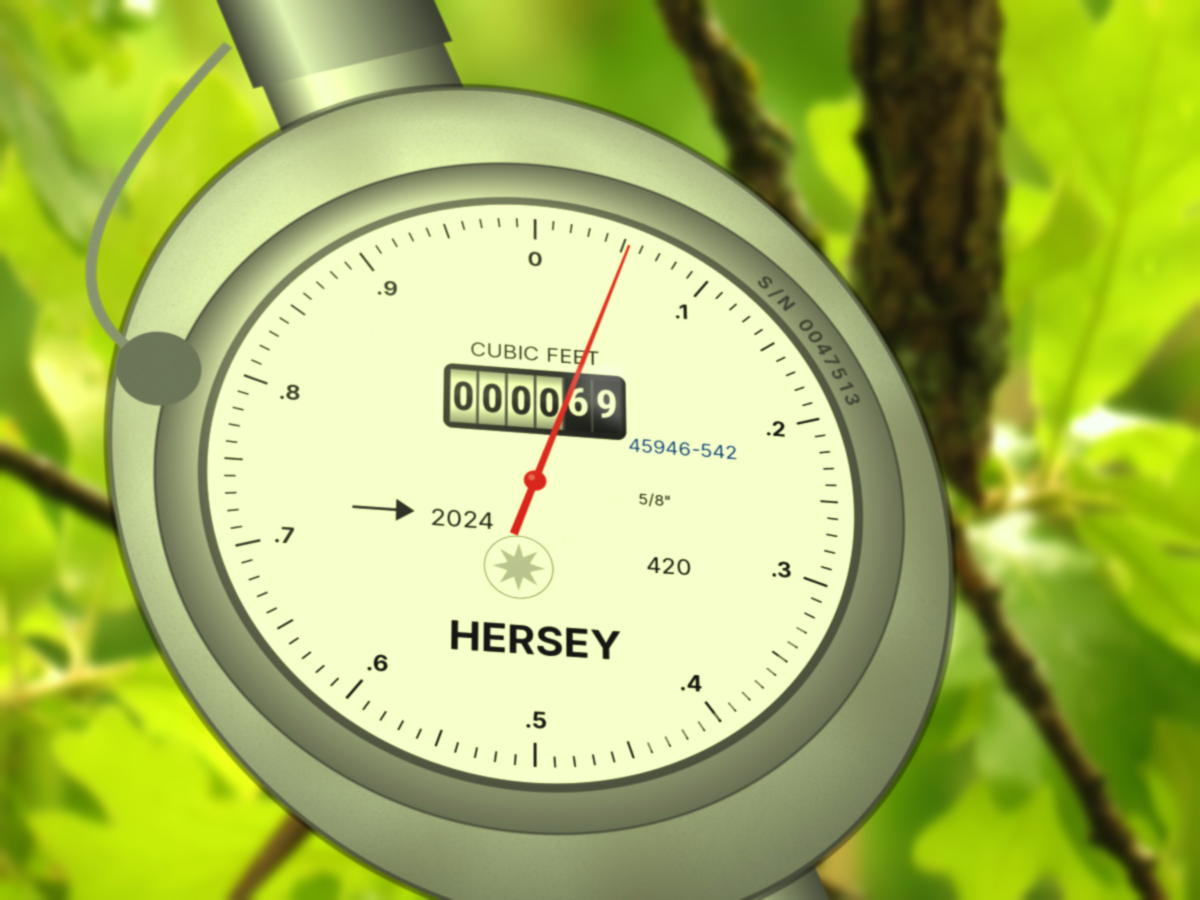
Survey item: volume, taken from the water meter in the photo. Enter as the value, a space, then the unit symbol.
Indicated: 69.05 ft³
